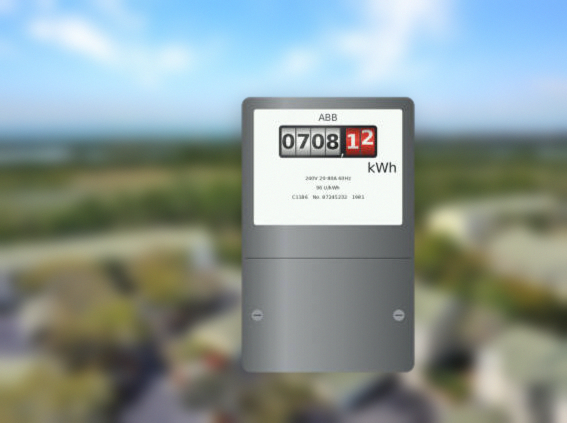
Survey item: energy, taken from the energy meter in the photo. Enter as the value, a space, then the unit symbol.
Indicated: 708.12 kWh
